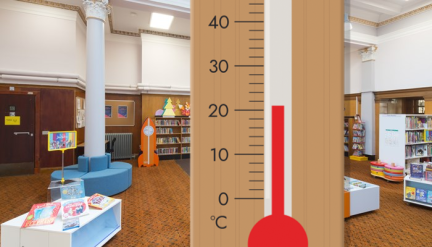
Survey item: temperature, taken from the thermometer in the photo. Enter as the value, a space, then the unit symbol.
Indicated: 21 °C
